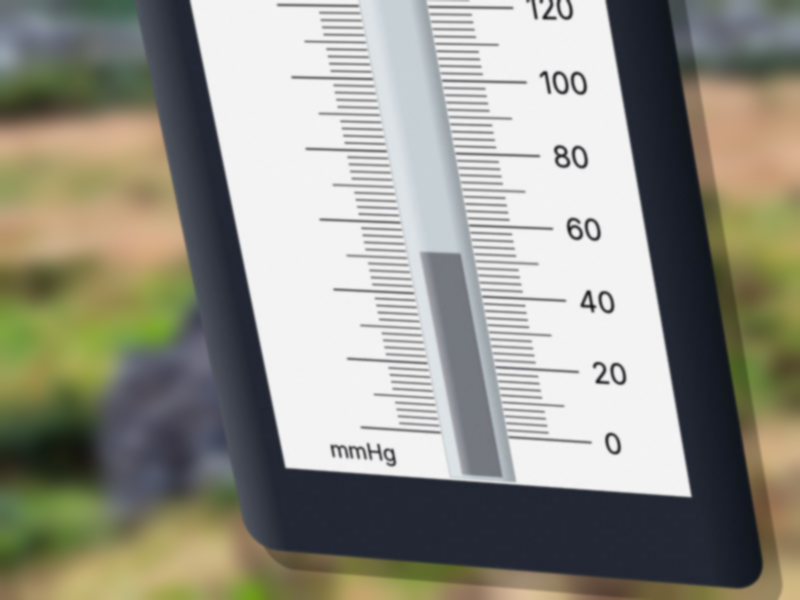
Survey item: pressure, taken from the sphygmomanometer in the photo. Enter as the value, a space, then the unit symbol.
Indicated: 52 mmHg
